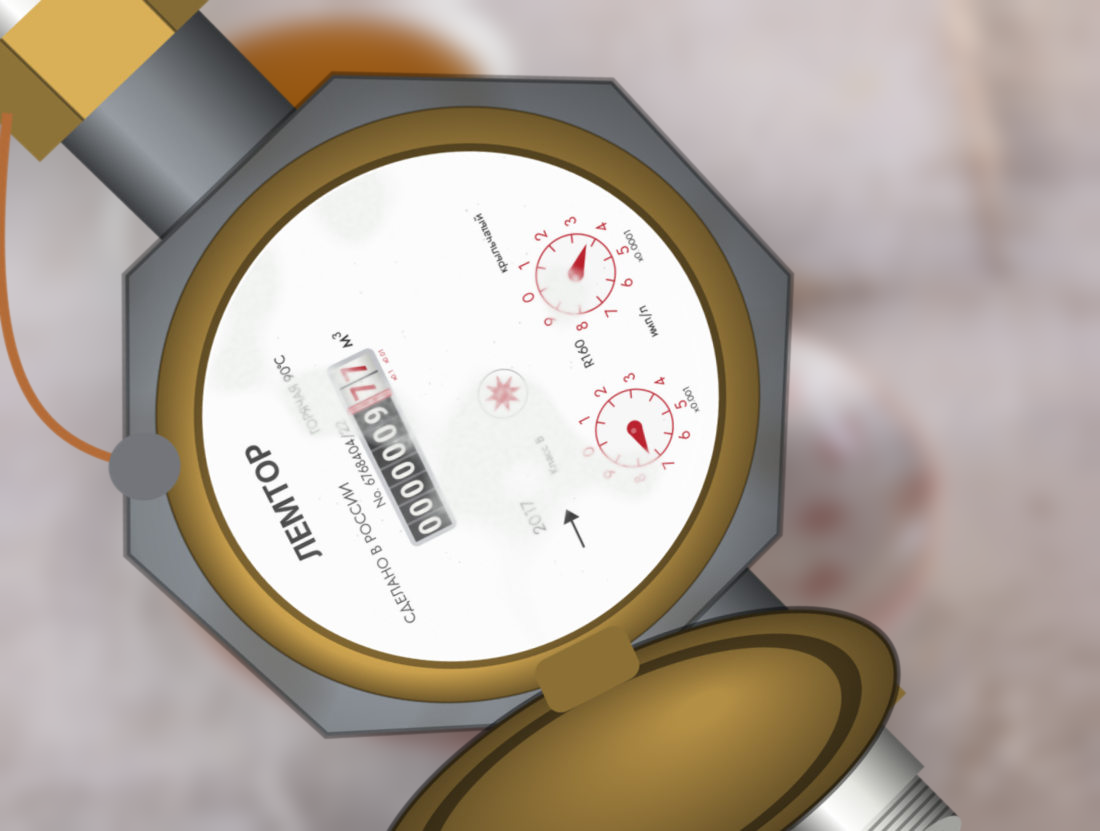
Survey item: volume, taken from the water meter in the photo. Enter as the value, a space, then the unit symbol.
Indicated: 9.7773 m³
